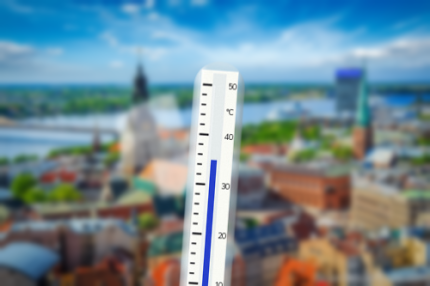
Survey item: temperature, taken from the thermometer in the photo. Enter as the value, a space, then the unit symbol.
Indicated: 35 °C
